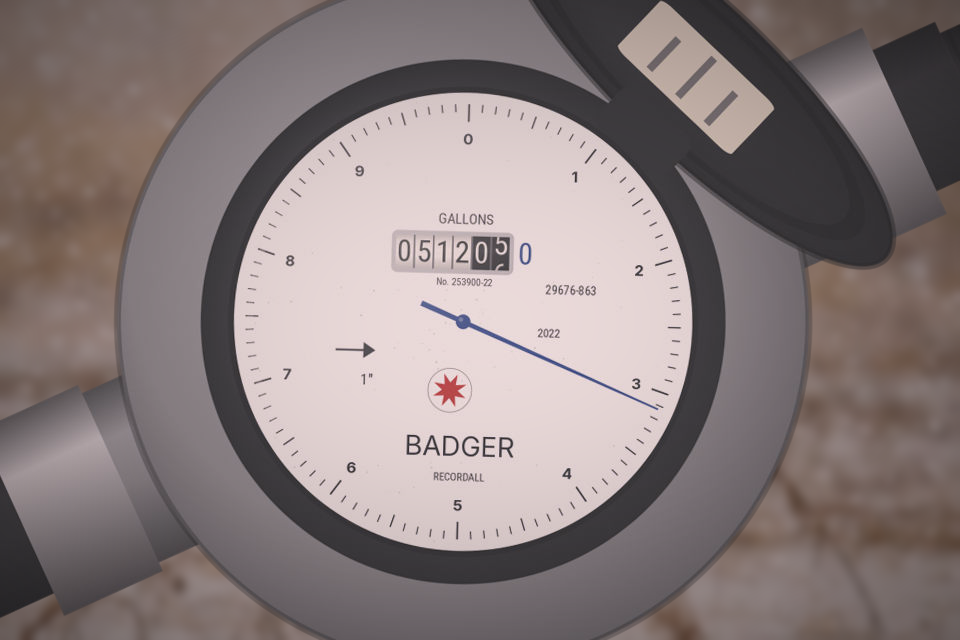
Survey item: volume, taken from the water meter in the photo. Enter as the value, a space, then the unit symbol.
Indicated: 512053.1 gal
